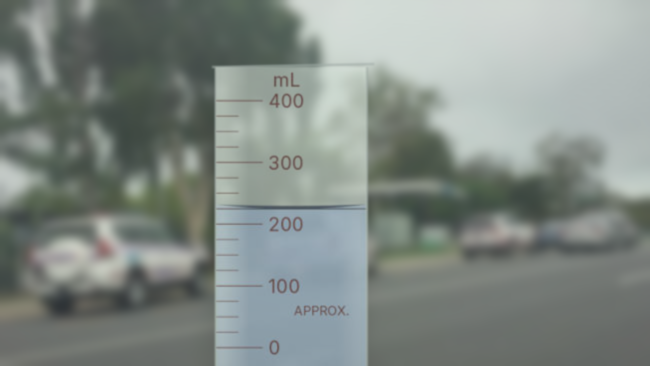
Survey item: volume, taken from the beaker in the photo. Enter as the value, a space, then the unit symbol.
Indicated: 225 mL
